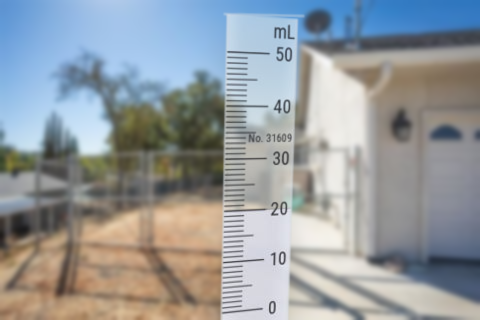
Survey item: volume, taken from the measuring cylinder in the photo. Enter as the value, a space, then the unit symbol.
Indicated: 20 mL
